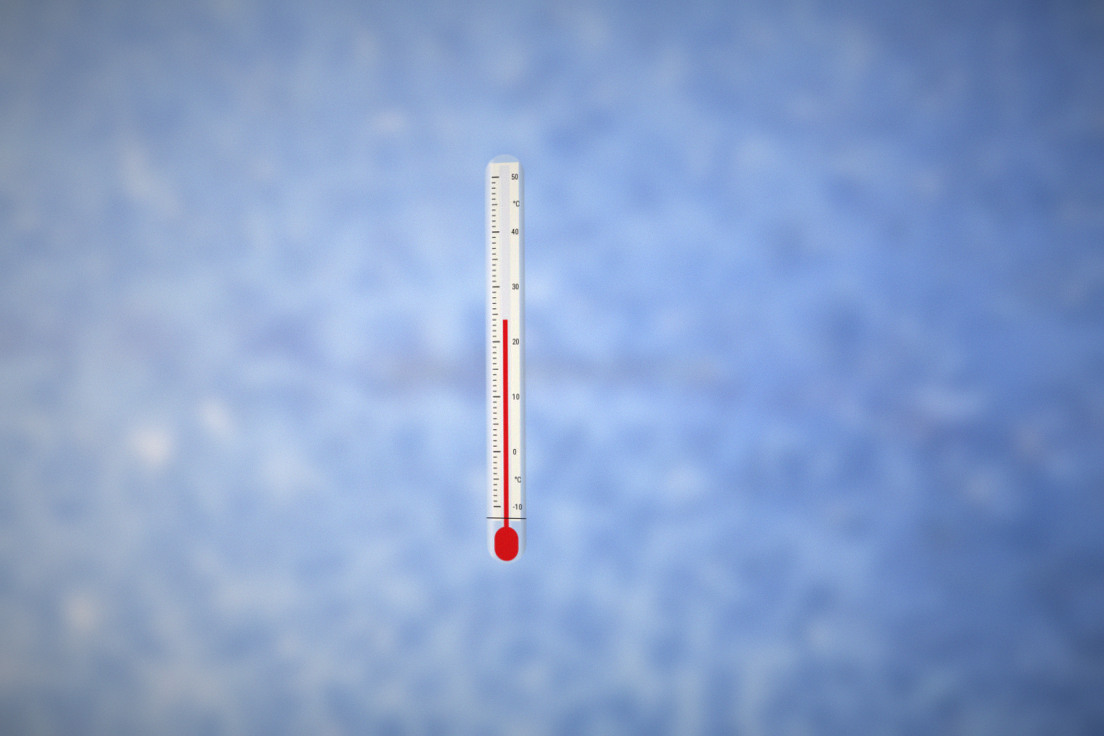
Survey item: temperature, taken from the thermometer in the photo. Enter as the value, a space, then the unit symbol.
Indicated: 24 °C
